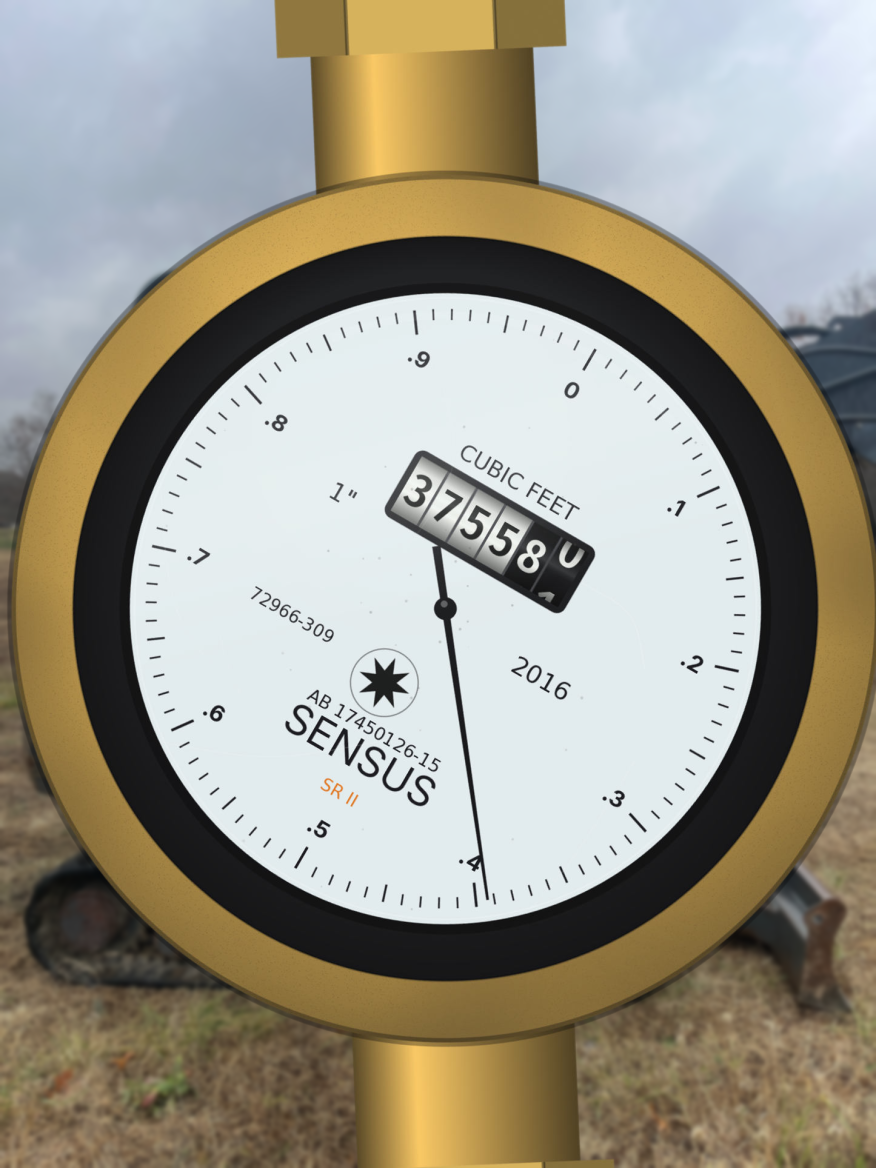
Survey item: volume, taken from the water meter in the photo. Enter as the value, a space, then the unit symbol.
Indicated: 375580.39 ft³
